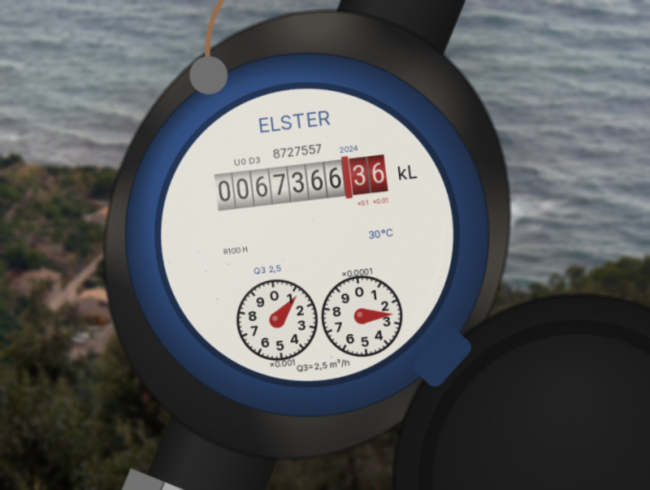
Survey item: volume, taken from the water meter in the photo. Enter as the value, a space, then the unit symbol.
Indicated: 67366.3612 kL
